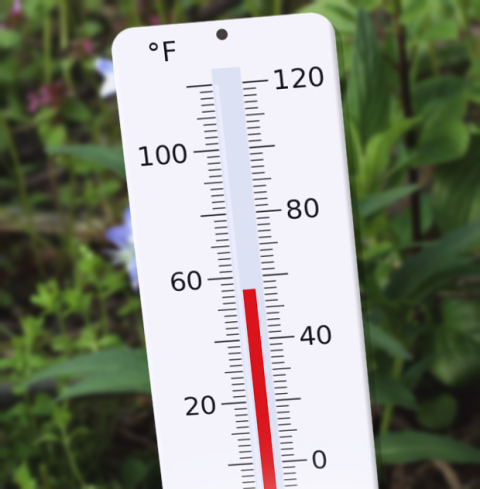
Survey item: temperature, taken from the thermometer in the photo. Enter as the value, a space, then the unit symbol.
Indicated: 56 °F
